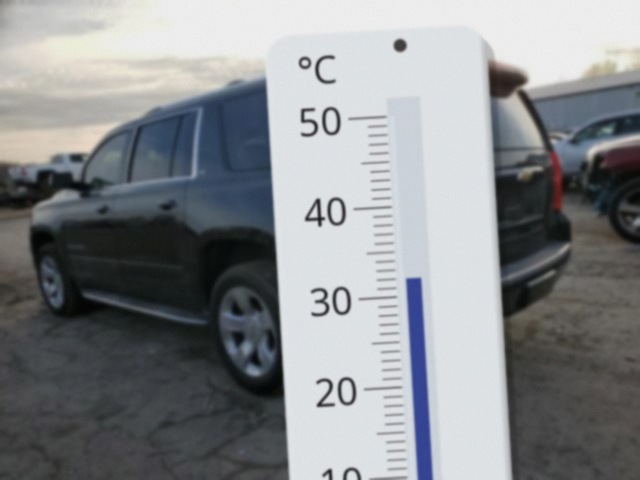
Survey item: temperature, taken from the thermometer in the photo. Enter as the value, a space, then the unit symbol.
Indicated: 32 °C
